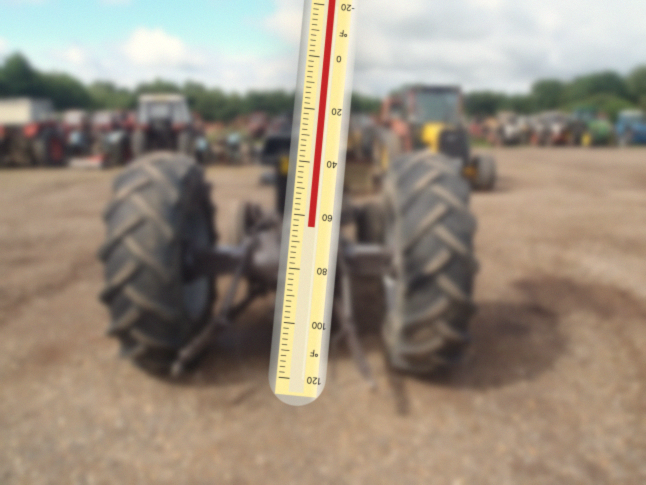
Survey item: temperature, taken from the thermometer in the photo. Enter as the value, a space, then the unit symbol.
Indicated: 64 °F
